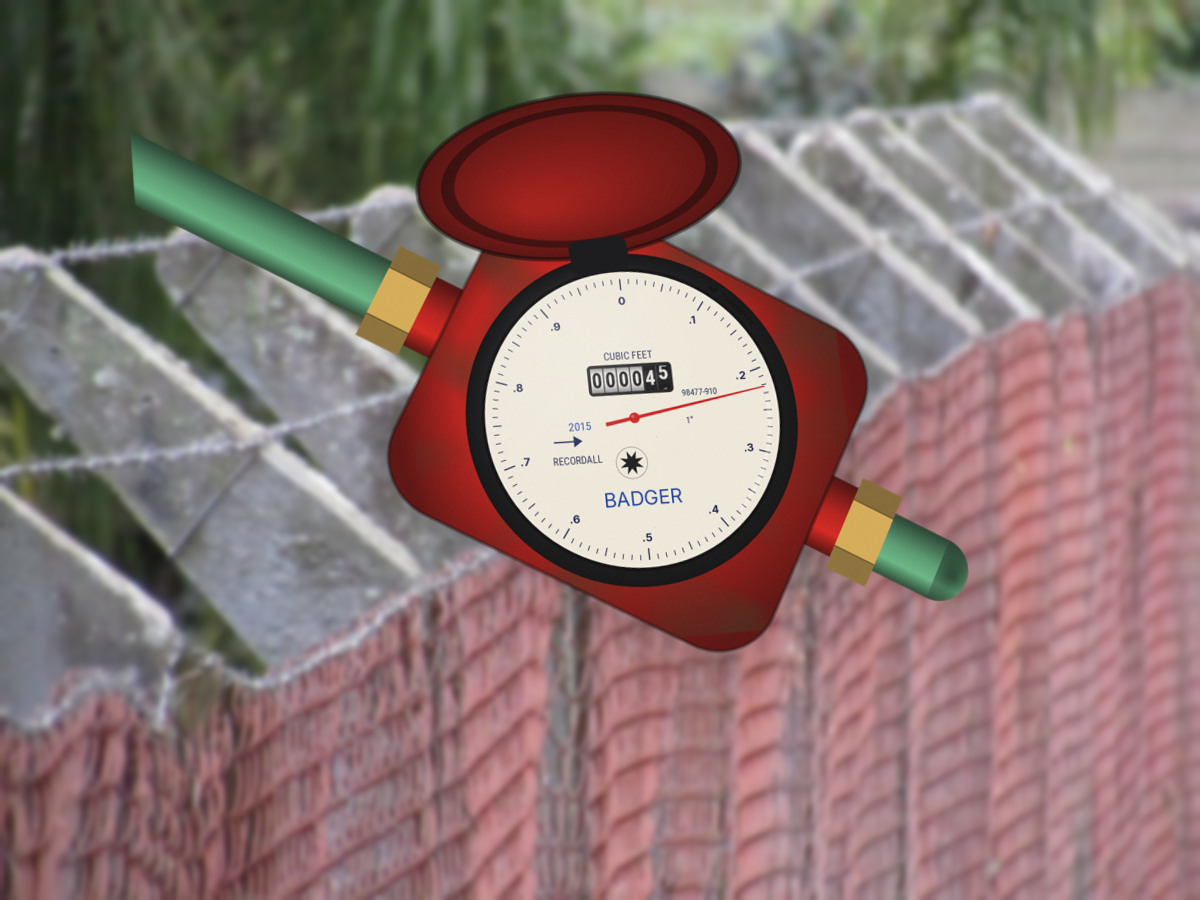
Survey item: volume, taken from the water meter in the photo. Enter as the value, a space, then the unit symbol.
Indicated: 45.22 ft³
